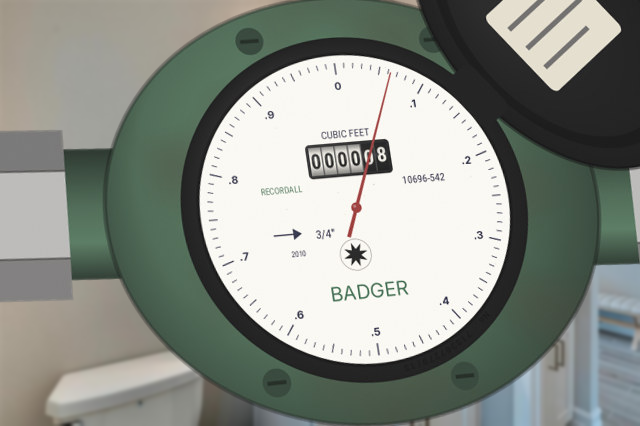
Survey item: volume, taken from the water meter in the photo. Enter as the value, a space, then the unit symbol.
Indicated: 8.06 ft³
